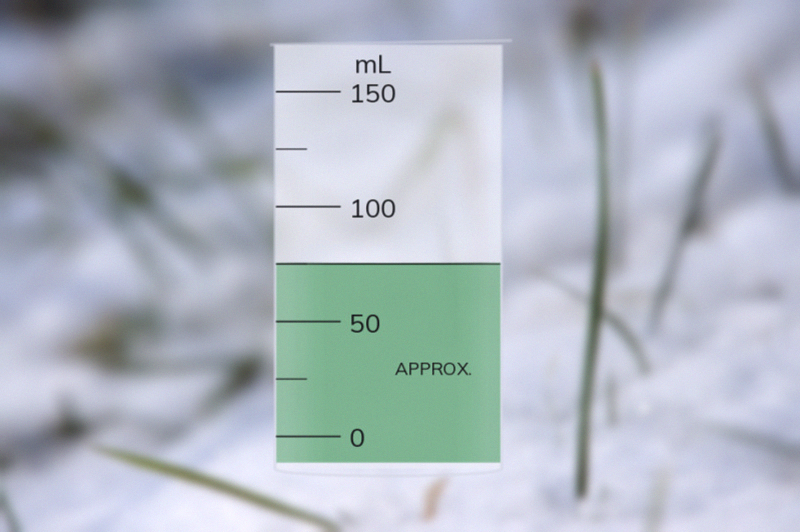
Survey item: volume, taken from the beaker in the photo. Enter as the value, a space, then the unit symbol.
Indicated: 75 mL
